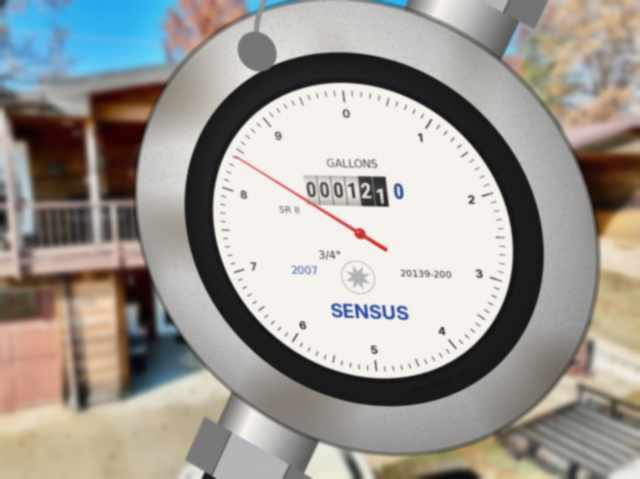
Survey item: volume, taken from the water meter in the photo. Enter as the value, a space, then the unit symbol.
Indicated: 1208.4 gal
